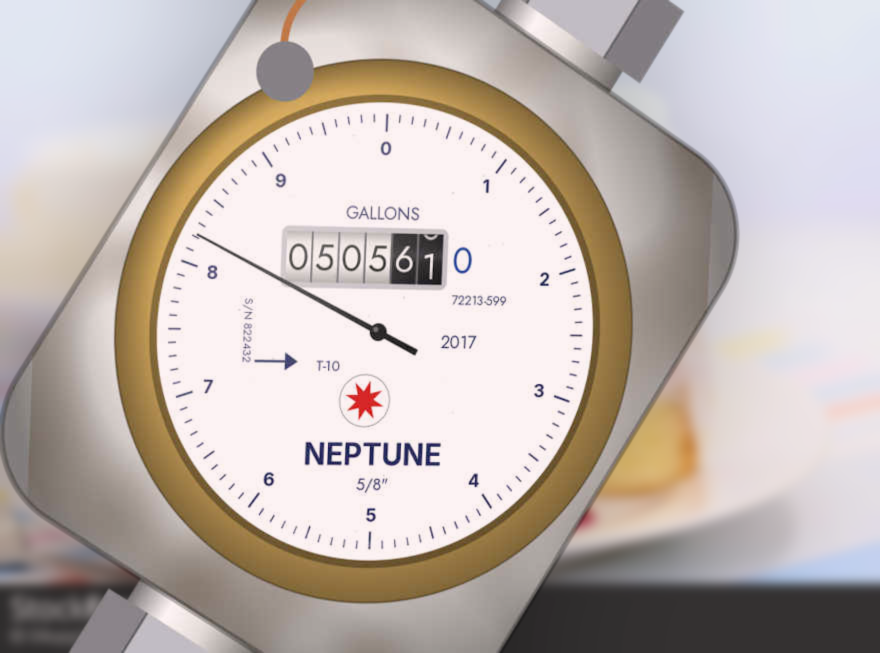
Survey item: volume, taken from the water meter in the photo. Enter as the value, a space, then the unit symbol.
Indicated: 505608.2 gal
